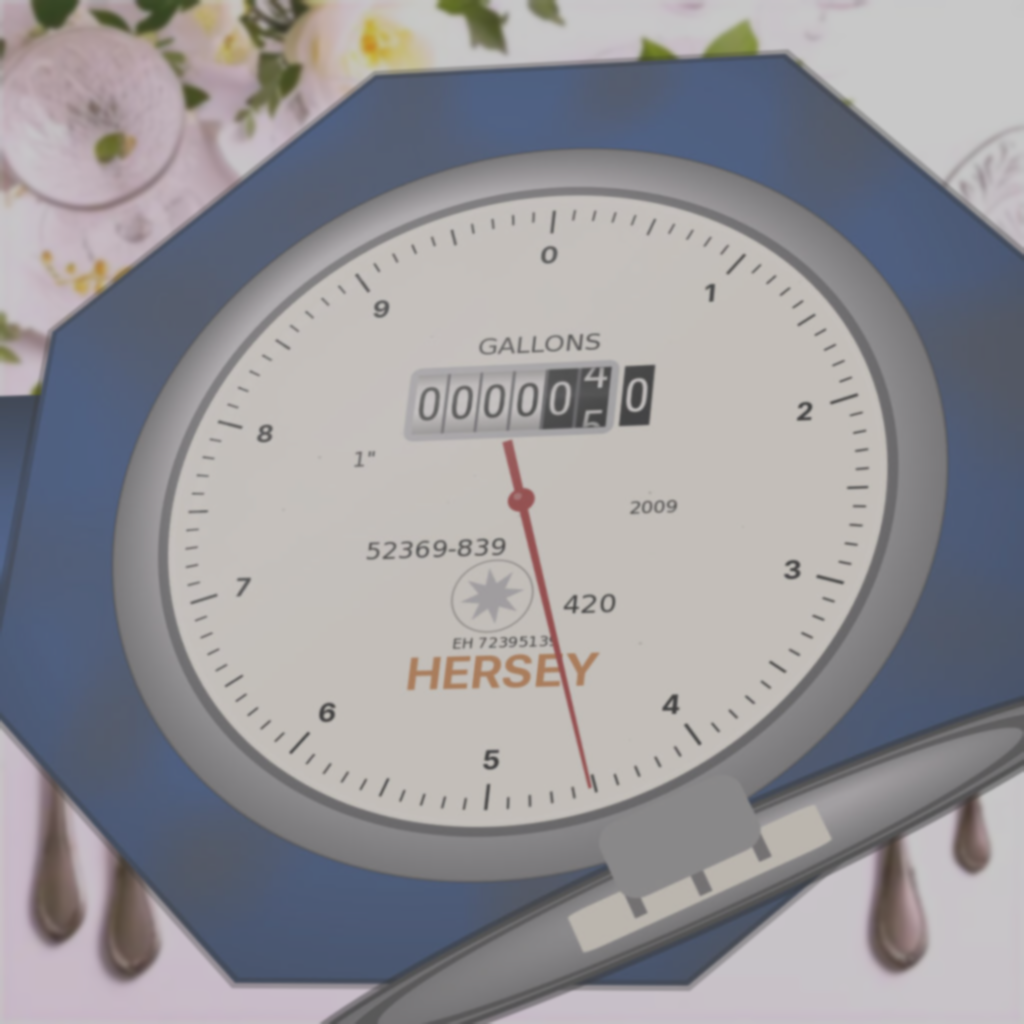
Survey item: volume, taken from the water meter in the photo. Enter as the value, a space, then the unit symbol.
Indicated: 44.5 gal
